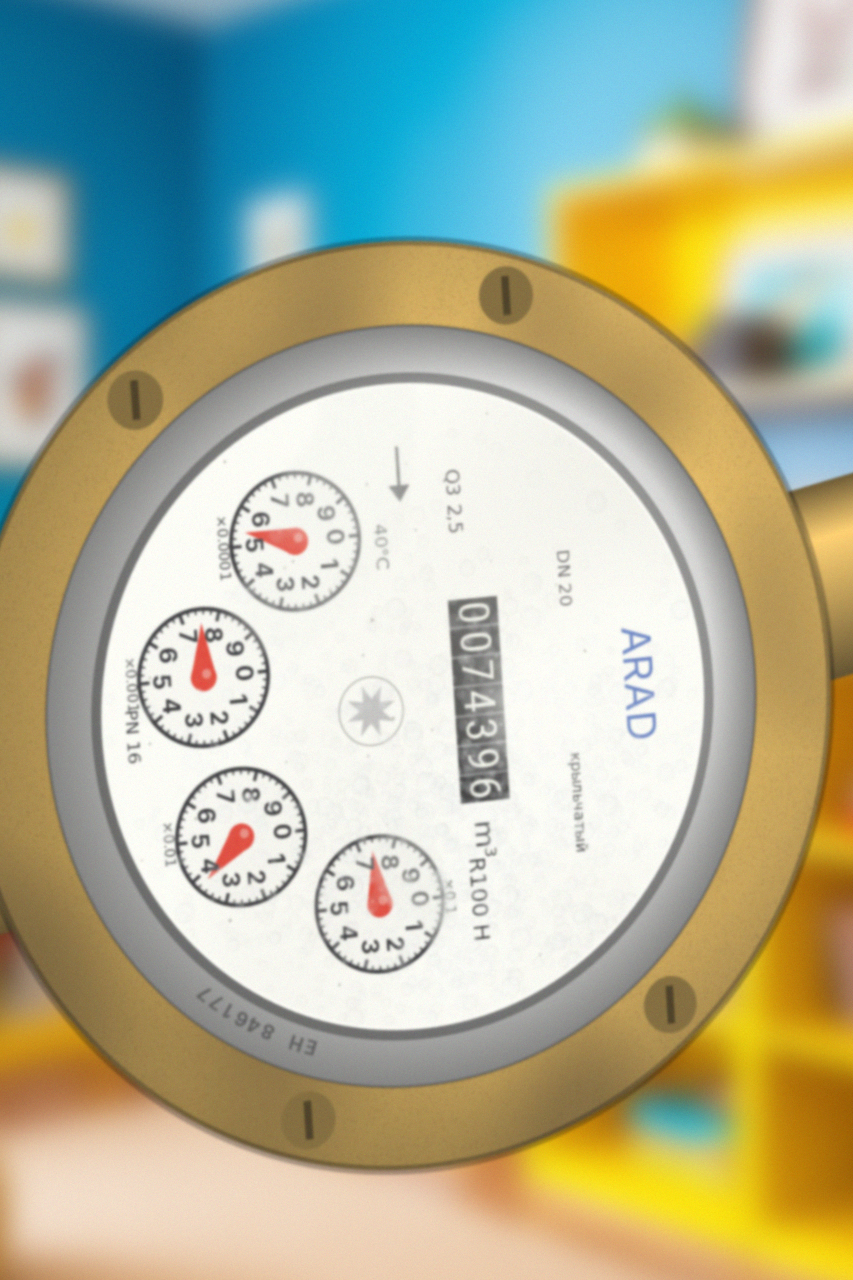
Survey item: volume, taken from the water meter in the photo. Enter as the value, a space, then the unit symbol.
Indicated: 74396.7375 m³
